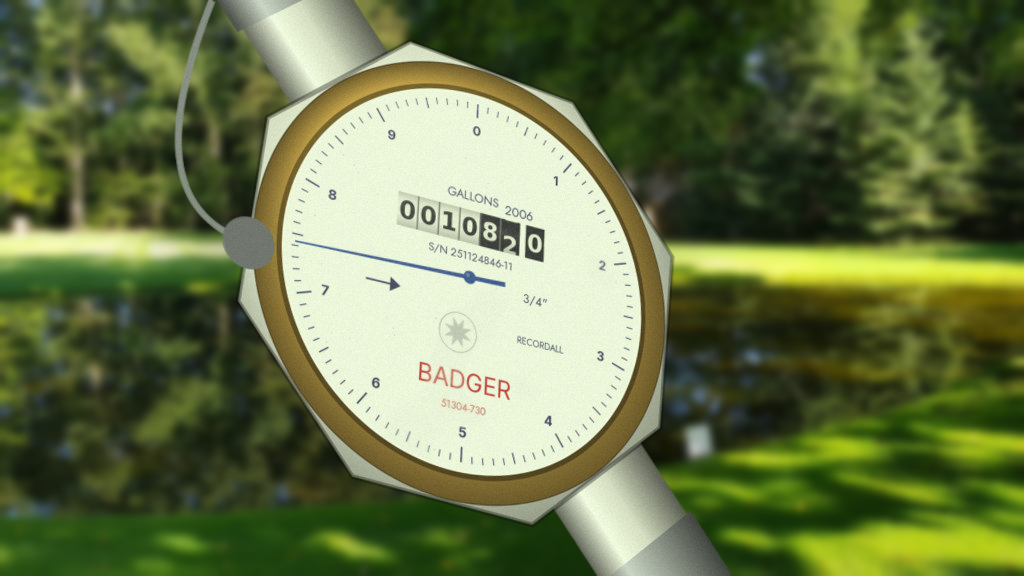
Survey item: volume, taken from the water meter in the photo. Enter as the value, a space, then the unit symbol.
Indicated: 10817.4 gal
